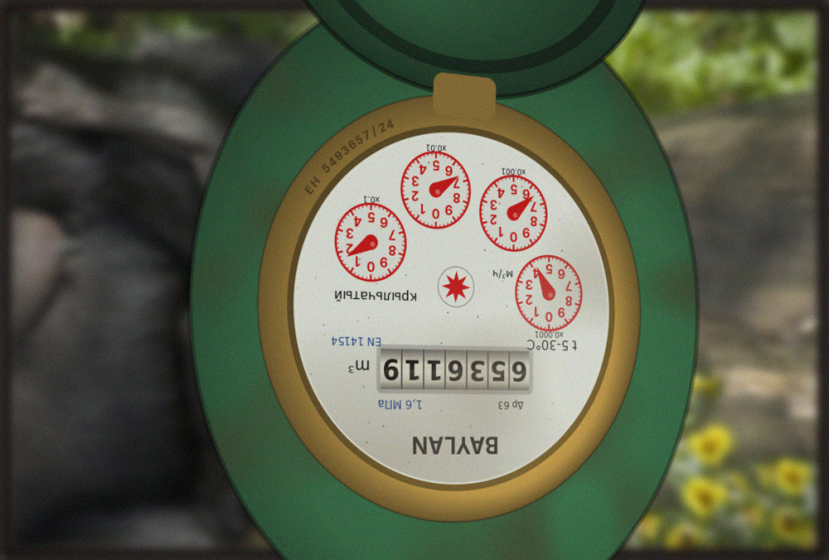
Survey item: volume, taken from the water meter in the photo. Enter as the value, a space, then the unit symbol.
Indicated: 6536119.1664 m³
